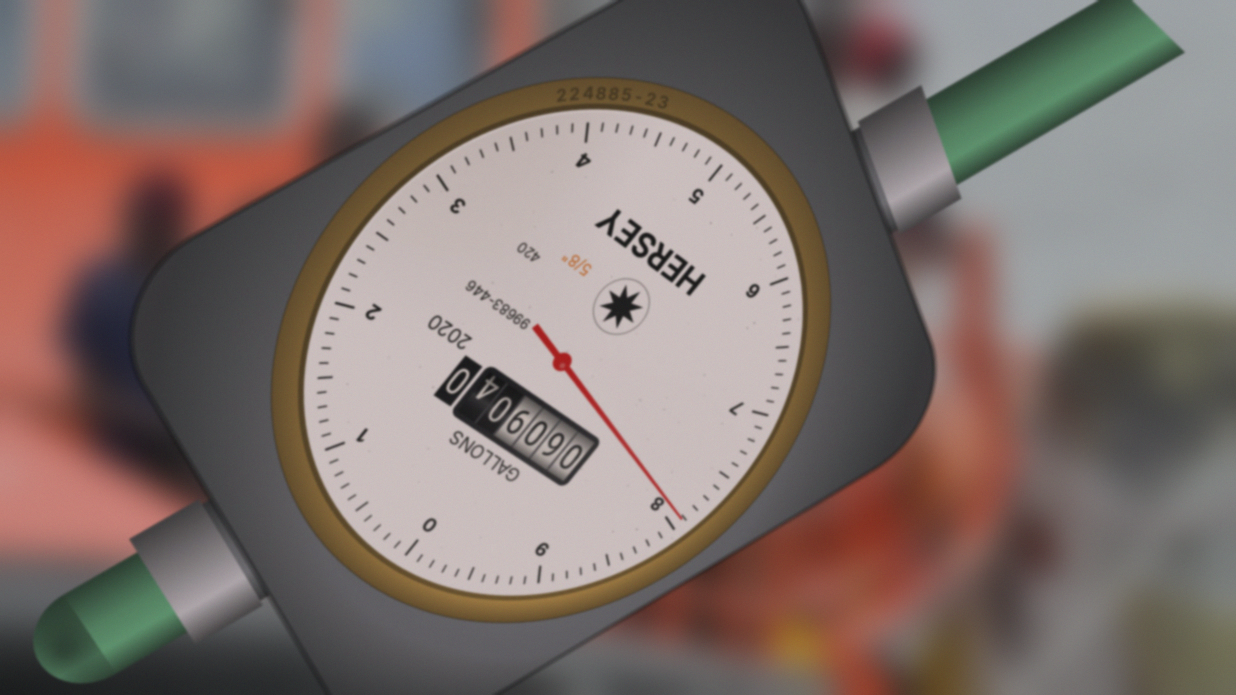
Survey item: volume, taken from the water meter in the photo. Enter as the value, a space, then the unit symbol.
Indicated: 609037.9 gal
